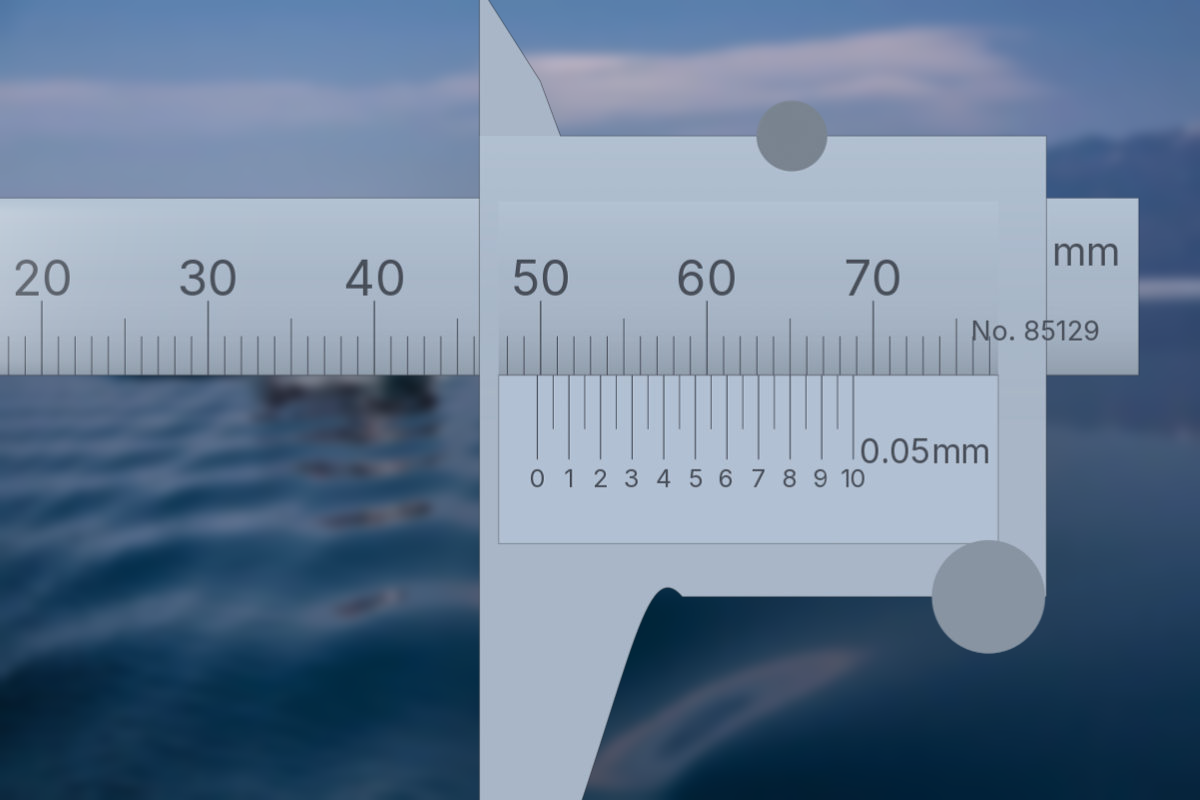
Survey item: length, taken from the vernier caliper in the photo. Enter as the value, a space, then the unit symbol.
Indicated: 49.8 mm
